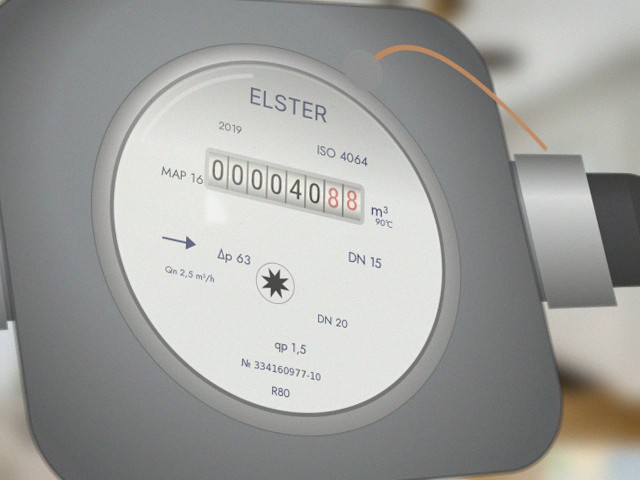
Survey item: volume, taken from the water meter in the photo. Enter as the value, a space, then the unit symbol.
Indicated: 40.88 m³
